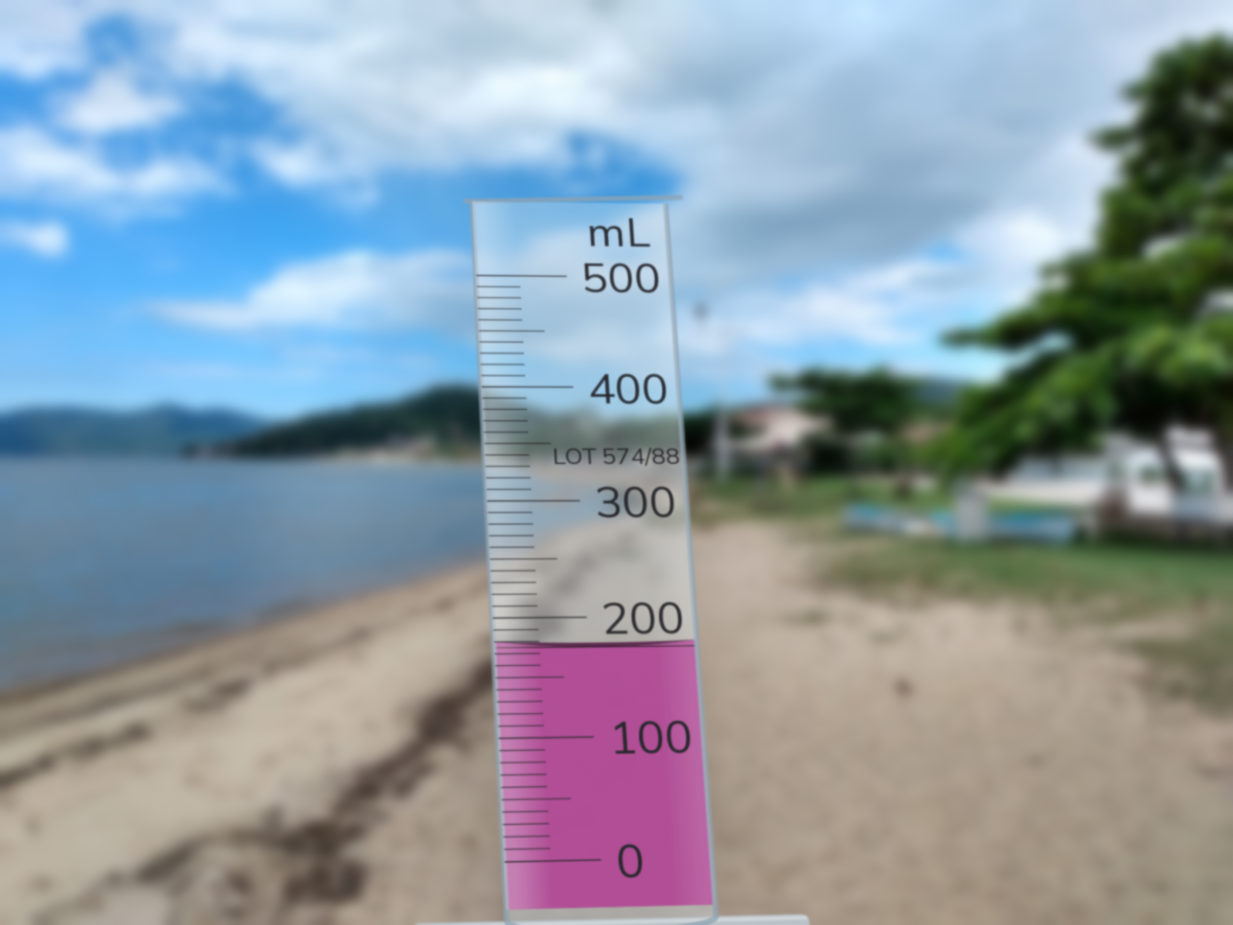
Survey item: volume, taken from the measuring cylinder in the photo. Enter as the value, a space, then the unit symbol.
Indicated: 175 mL
